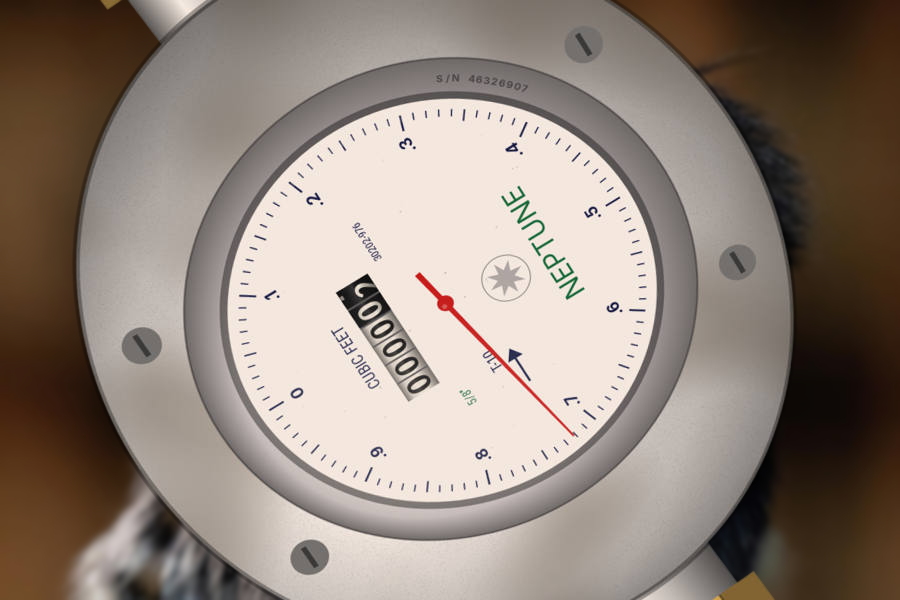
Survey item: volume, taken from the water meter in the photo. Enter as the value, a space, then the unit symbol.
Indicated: 1.72 ft³
